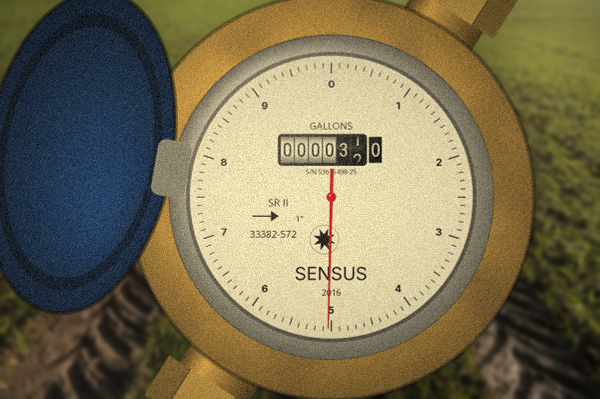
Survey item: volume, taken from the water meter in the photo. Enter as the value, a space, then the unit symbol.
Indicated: 315.0 gal
